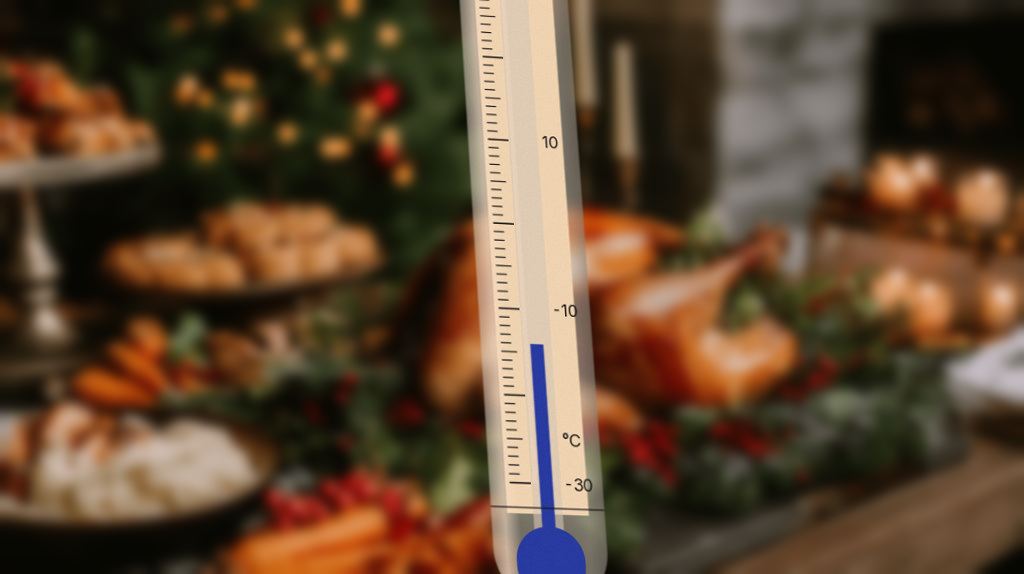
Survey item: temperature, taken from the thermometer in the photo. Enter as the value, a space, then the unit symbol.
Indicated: -14 °C
